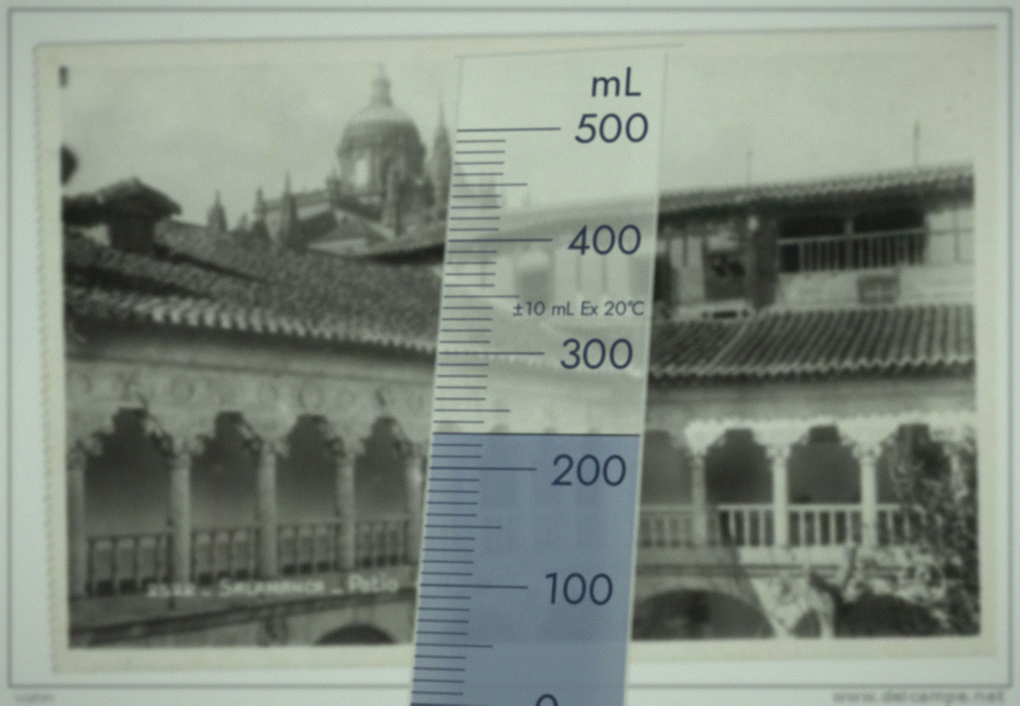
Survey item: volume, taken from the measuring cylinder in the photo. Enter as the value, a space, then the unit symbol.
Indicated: 230 mL
